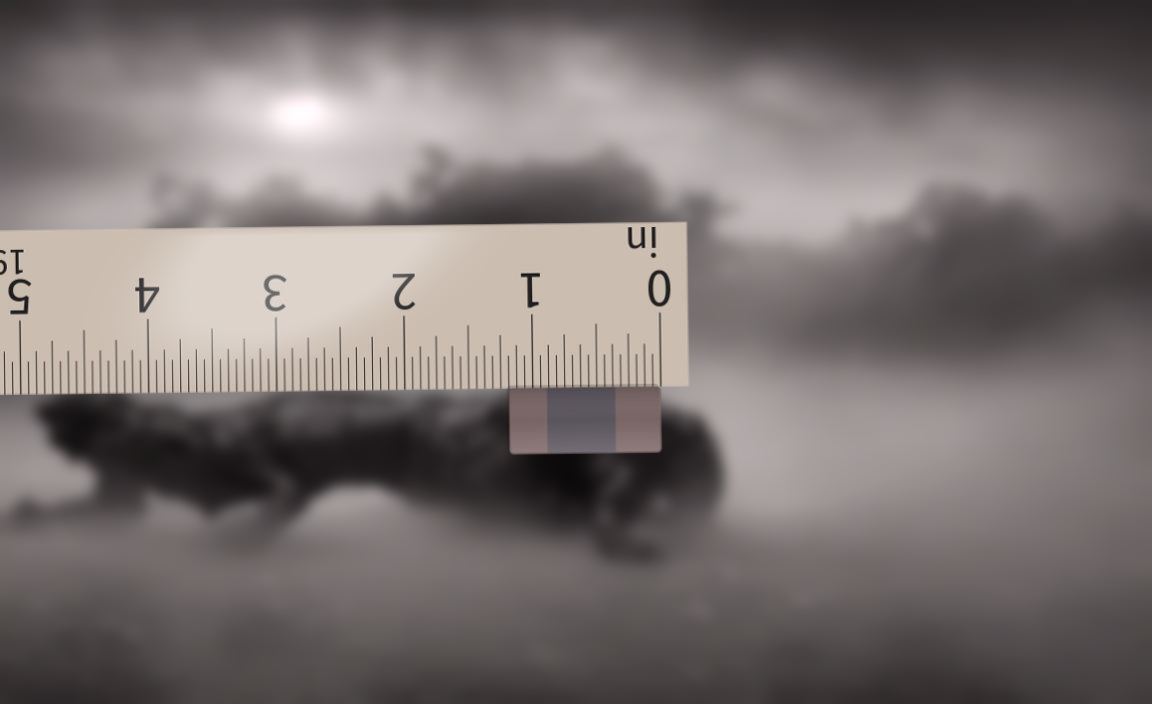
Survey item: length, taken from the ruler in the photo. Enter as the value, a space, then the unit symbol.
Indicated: 1.1875 in
